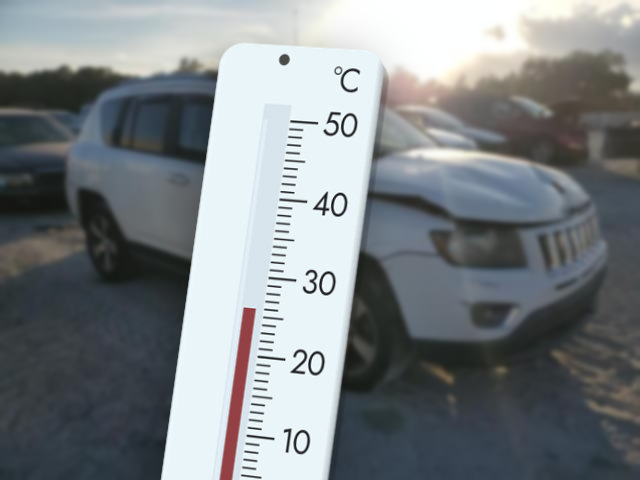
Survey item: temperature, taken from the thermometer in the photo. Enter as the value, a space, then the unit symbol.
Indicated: 26 °C
